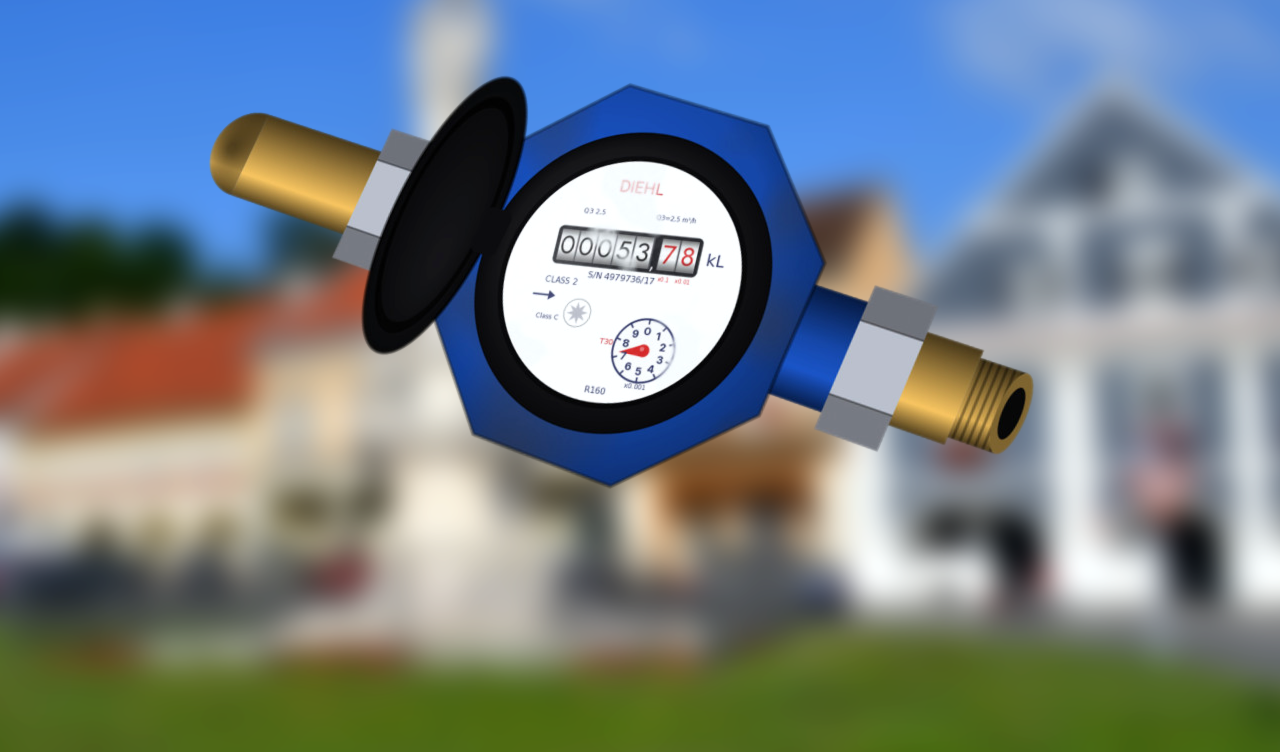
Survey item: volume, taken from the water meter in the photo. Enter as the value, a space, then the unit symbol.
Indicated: 53.787 kL
